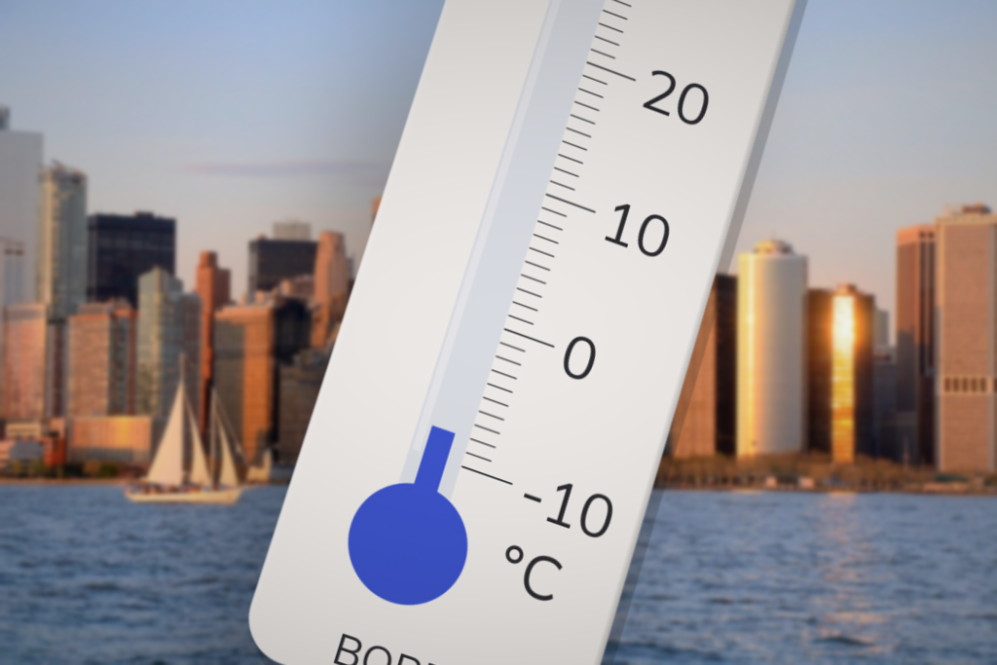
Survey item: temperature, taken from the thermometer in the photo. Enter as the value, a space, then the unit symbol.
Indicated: -8 °C
